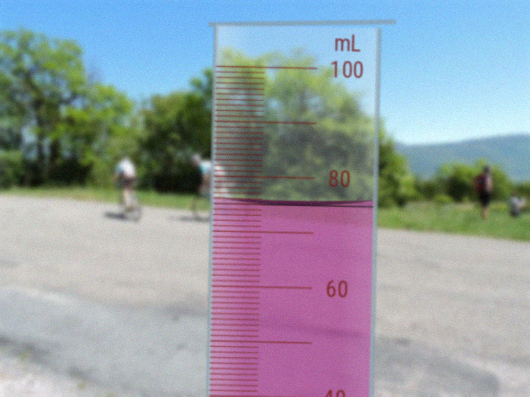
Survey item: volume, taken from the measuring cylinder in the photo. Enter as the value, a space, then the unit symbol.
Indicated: 75 mL
